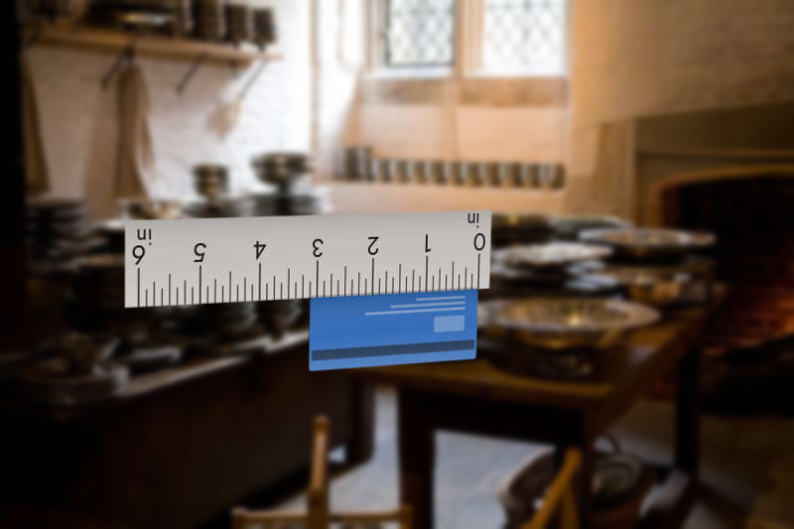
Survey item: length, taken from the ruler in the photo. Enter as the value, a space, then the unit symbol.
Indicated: 3.125 in
